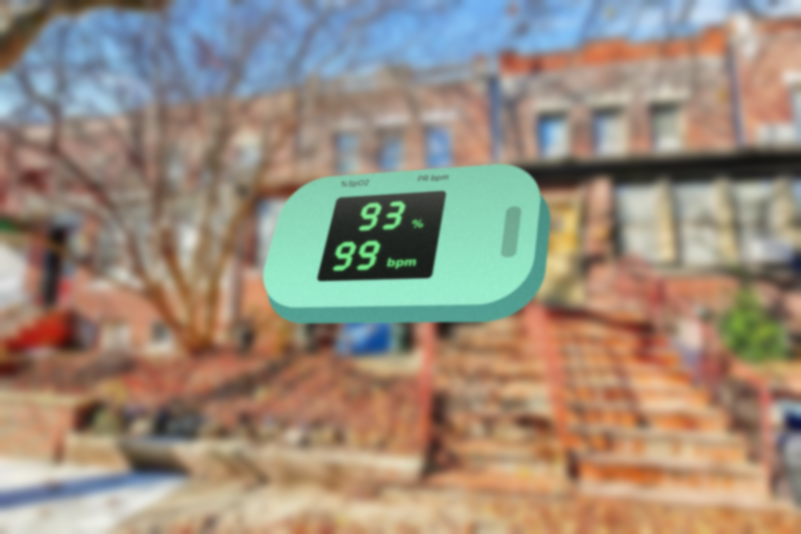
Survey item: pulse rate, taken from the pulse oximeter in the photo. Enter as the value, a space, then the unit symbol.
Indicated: 99 bpm
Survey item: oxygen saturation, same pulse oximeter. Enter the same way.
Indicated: 93 %
